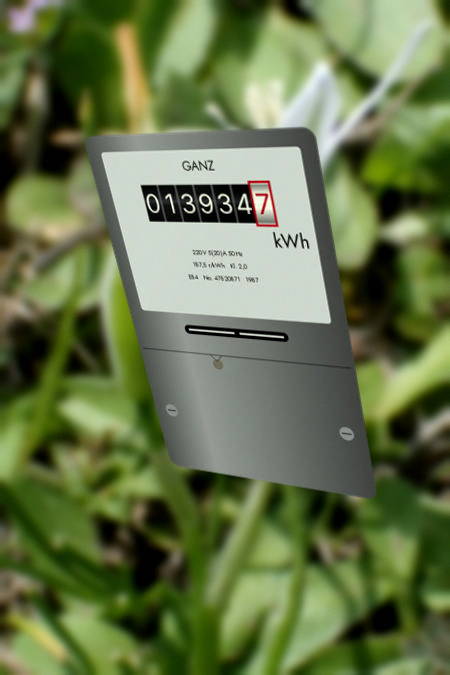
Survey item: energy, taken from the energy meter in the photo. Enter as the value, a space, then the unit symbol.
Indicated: 13934.7 kWh
